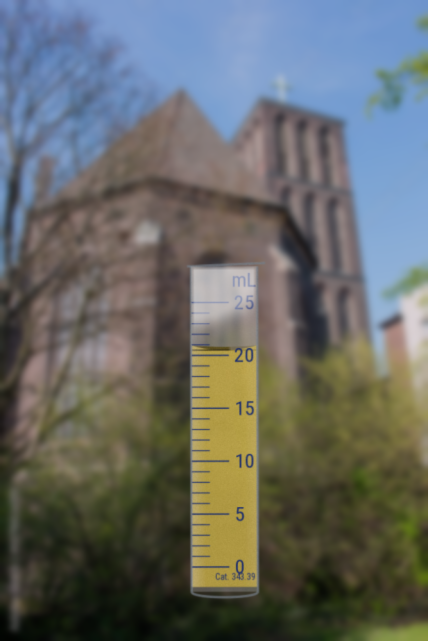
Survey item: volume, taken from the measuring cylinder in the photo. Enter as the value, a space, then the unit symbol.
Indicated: 20.5 mL
